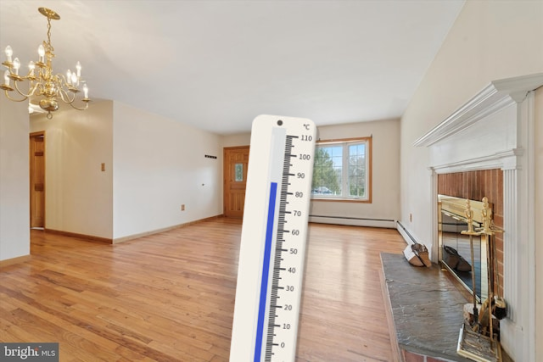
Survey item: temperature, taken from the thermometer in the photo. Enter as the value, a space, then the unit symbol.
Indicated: 85 °C
